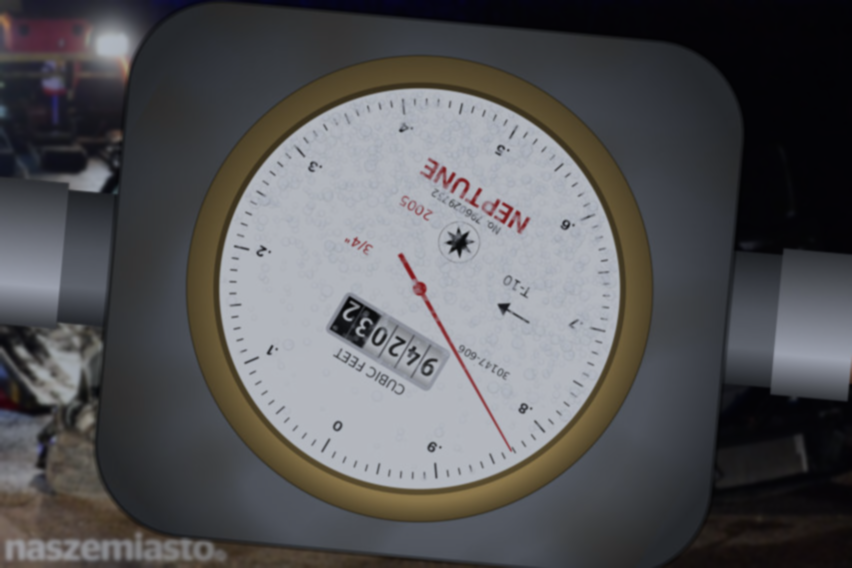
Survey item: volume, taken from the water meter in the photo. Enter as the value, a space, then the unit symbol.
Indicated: 942031.83 ft³
